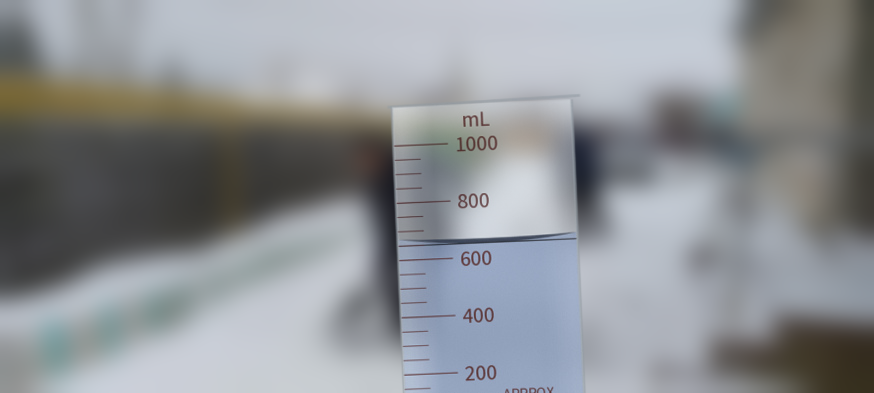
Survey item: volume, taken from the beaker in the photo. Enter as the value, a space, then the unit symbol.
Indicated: 650 mL
